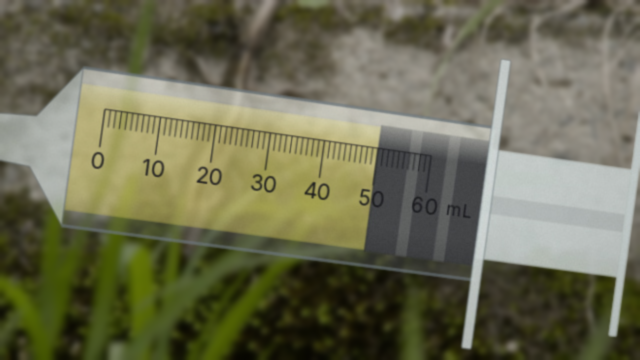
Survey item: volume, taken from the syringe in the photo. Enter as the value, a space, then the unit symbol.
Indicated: 50 mL
